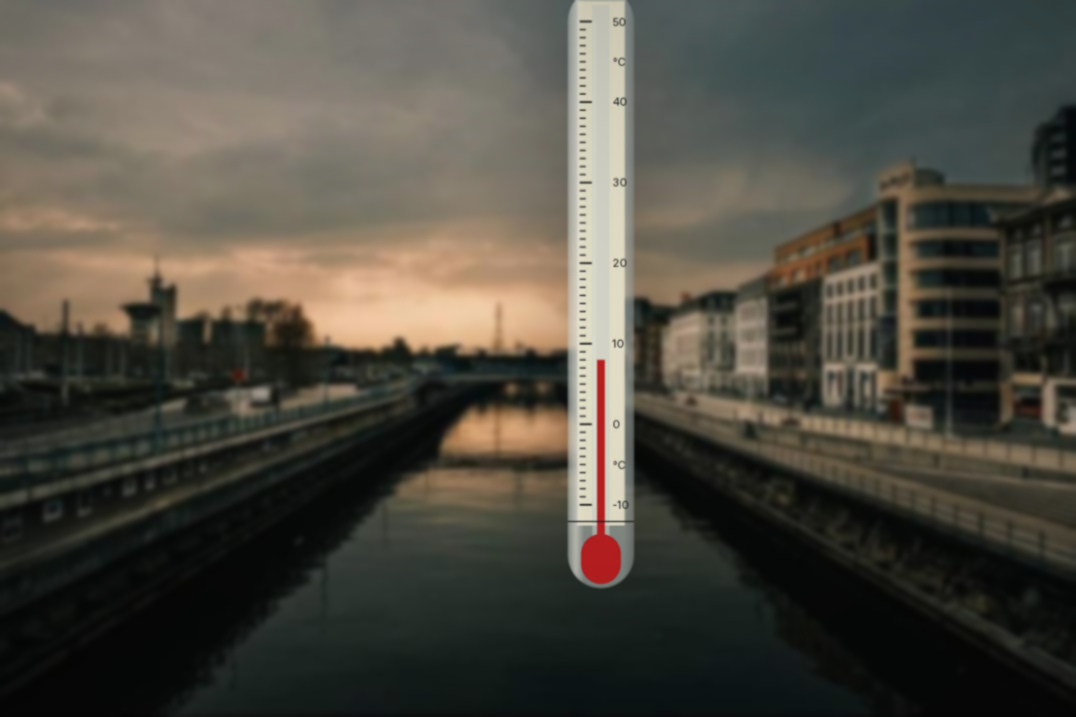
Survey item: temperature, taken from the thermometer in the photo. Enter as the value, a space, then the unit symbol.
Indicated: 8 °C
